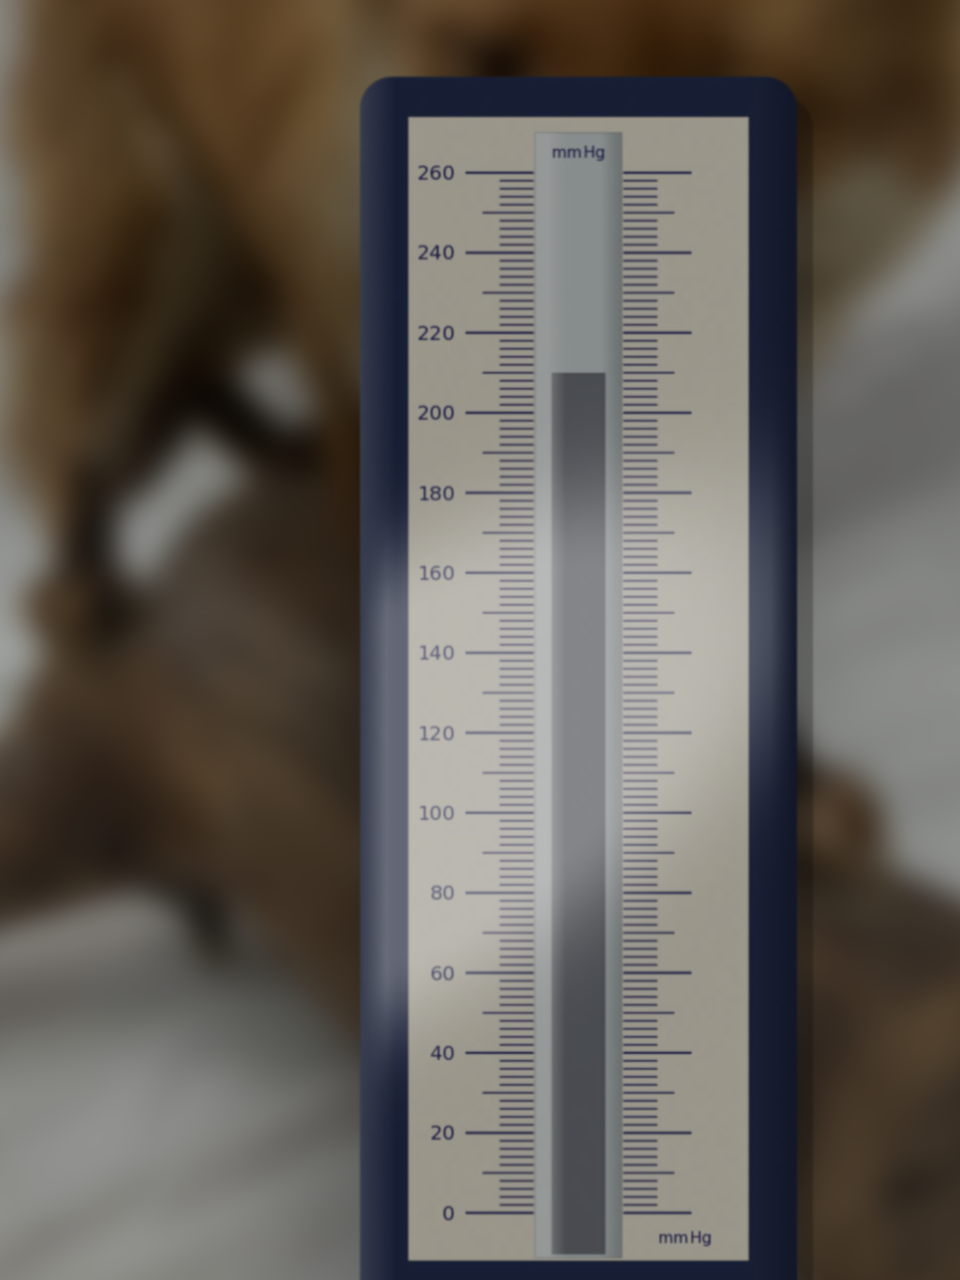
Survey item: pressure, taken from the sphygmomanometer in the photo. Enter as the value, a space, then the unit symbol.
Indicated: 210 mmHg
